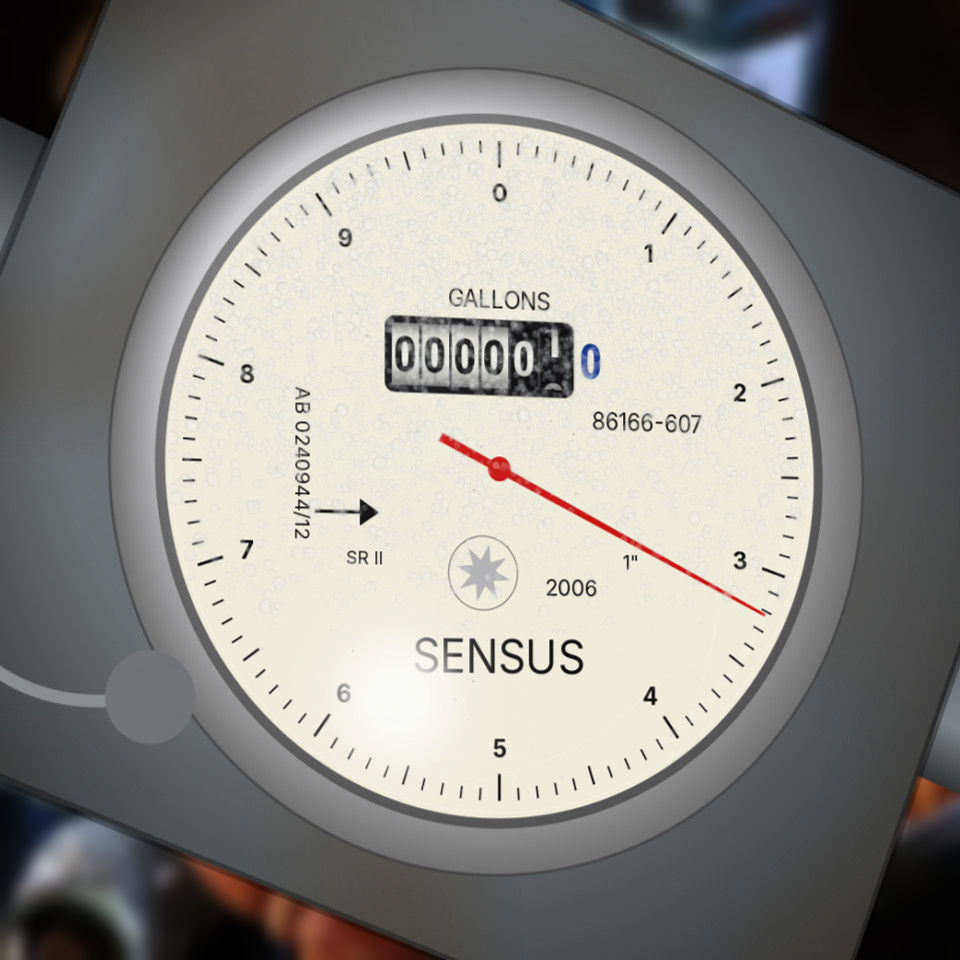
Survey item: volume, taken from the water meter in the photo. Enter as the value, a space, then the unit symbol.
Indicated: 13.2 gal
